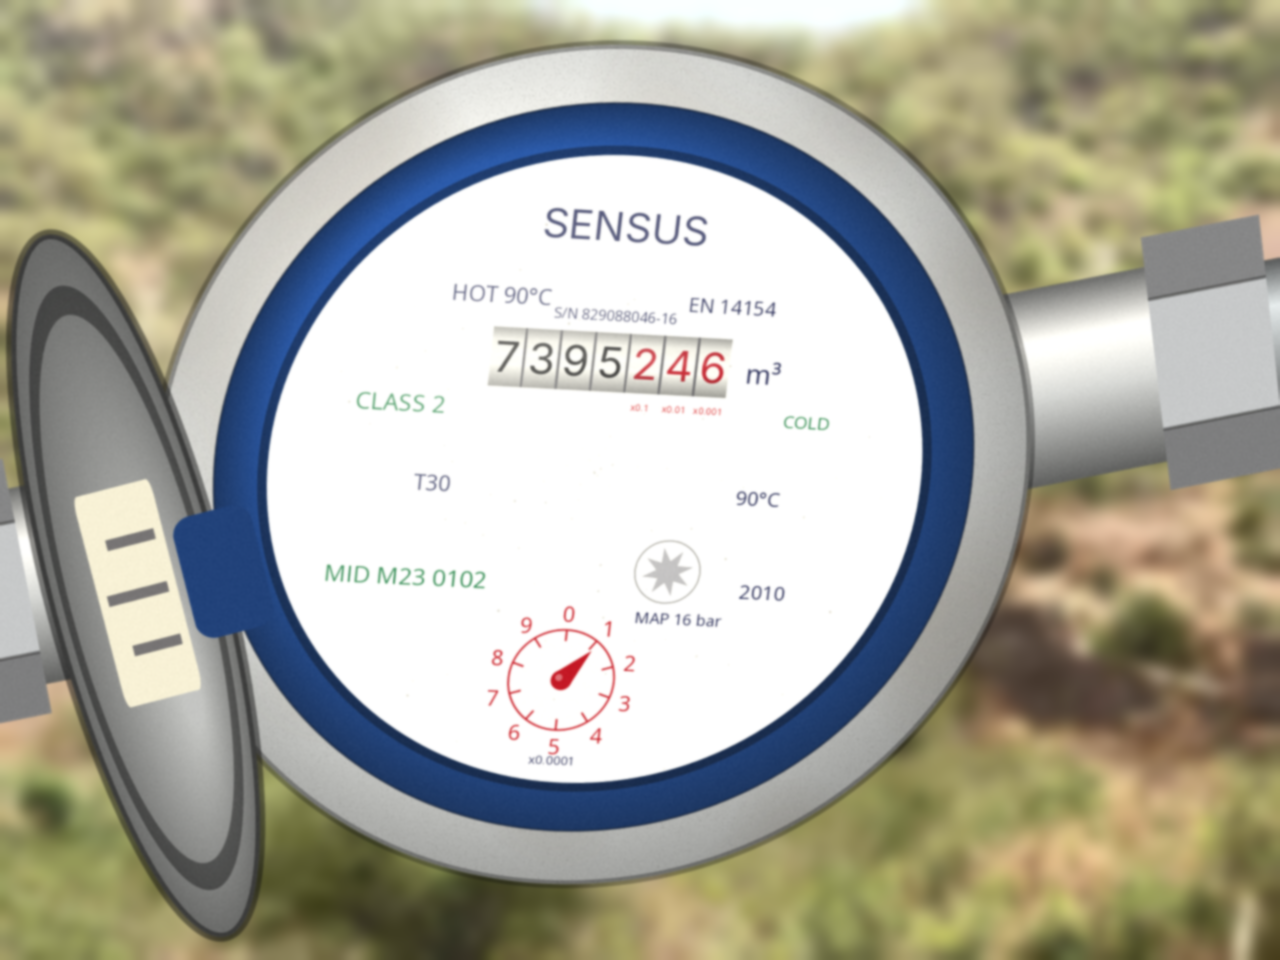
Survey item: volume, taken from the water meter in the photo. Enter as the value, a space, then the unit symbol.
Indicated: 7395.2461 m³
